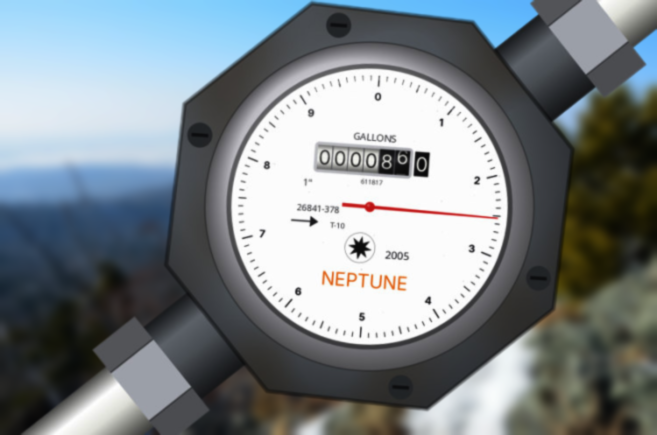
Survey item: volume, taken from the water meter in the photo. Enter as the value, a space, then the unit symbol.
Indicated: 862.5 gal
